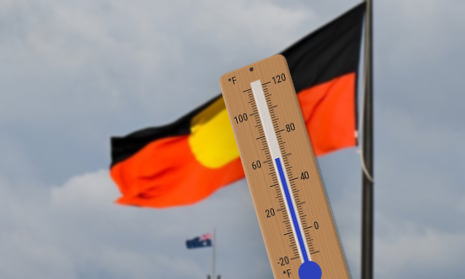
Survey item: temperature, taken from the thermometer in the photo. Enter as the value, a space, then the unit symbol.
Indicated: 60 °F
